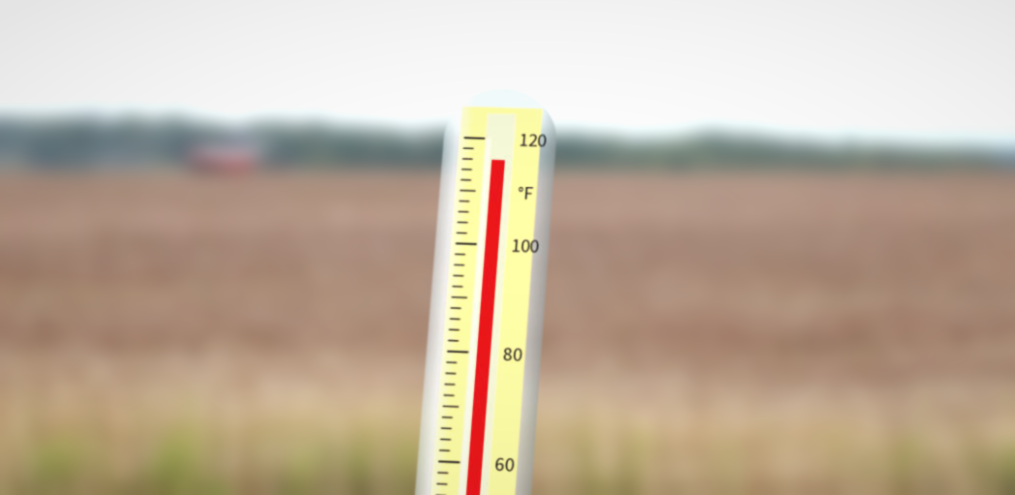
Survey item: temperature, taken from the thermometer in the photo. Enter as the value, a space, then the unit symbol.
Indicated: 116 °F
